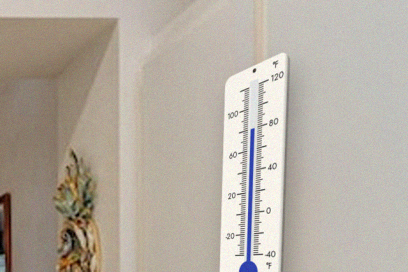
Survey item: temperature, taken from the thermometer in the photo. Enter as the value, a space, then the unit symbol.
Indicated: 80 °F
